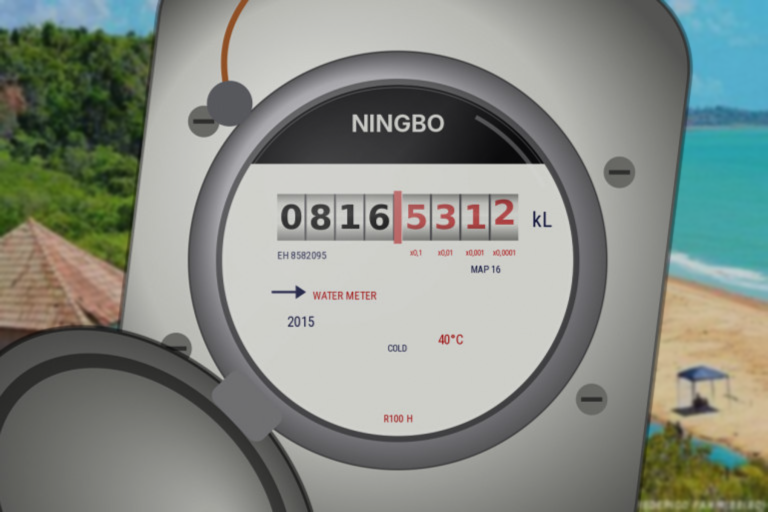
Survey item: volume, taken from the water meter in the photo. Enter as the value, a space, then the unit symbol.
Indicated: 816.5312 kL
